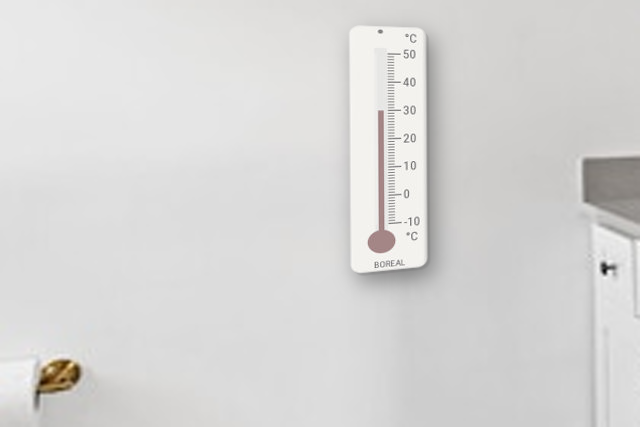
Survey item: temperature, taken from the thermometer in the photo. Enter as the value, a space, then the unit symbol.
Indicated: 30 °C
